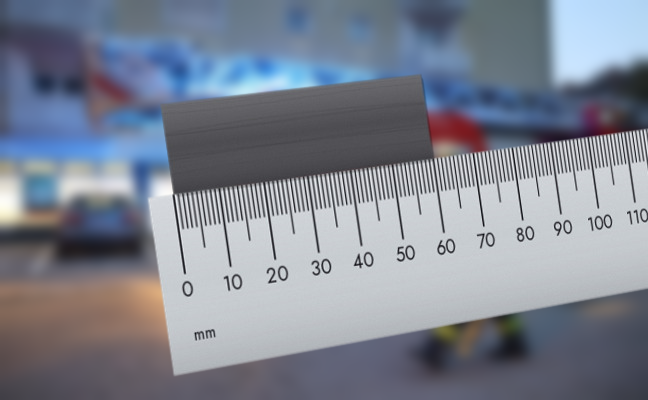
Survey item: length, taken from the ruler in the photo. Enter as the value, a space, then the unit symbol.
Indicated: 60 mm
